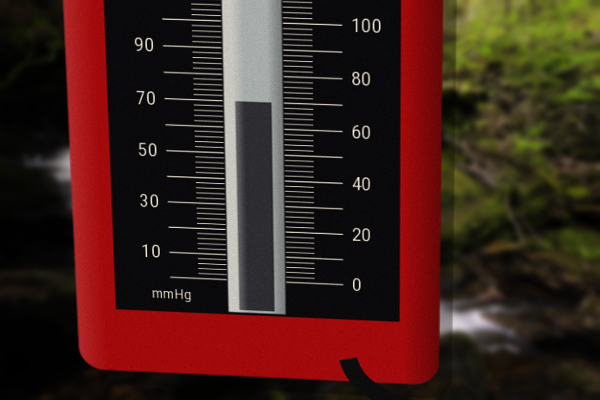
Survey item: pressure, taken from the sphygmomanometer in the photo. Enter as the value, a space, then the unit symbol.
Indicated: 70 mmHg
